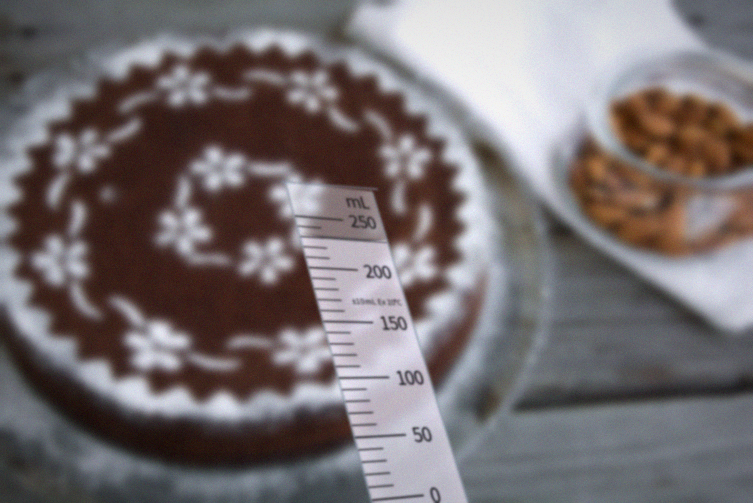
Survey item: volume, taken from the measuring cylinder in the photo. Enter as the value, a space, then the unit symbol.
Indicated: 230 mL
